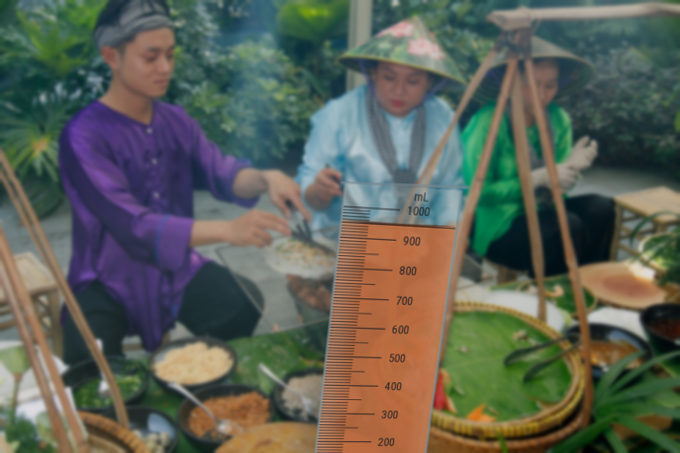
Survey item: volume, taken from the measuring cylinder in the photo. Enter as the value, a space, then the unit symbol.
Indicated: 950 mL
